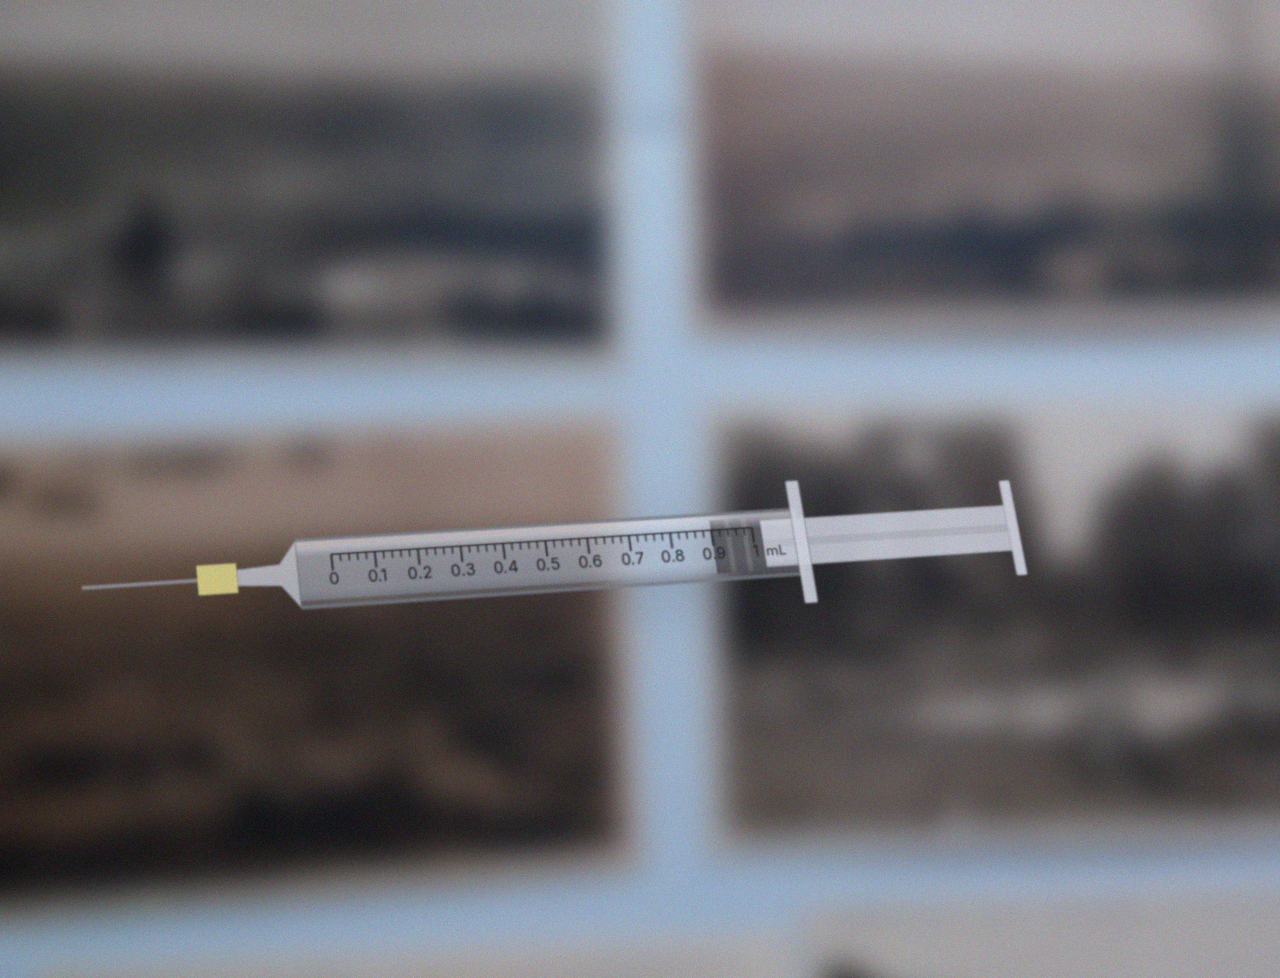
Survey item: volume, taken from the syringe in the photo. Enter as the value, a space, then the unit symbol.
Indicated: 0.9 mL
